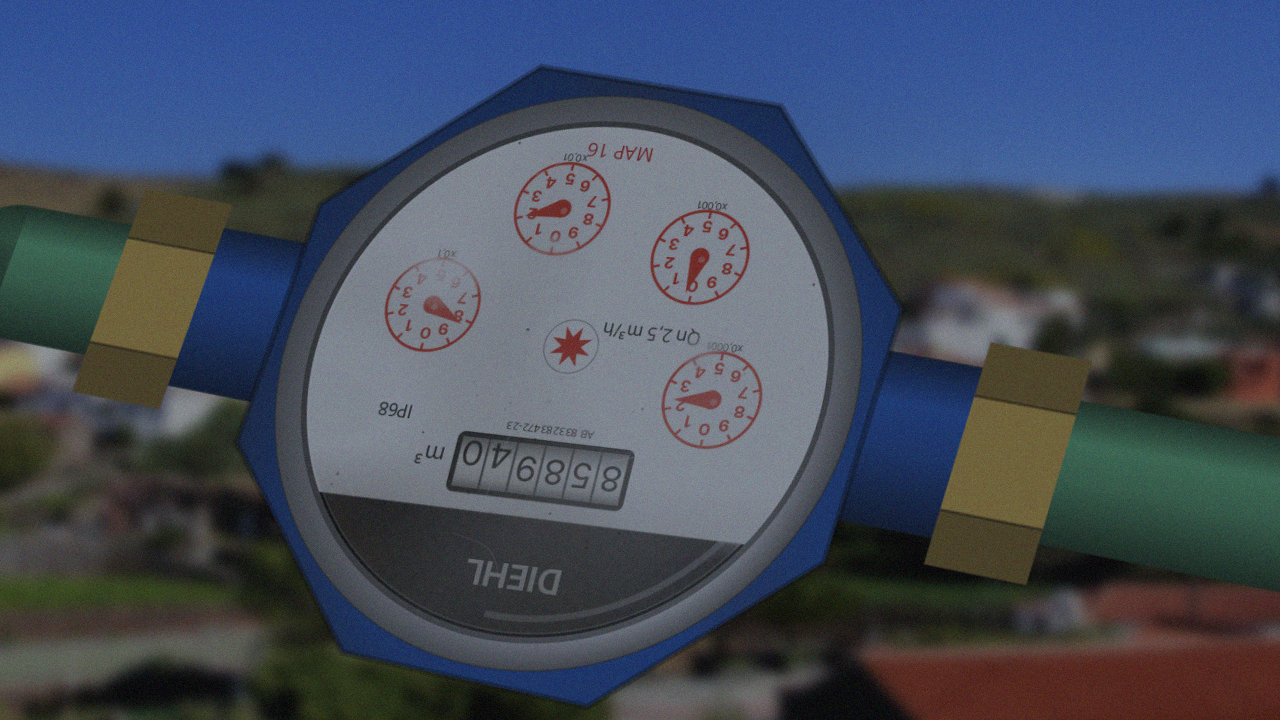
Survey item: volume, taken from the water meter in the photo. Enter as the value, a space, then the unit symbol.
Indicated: 858939.8202 m³
